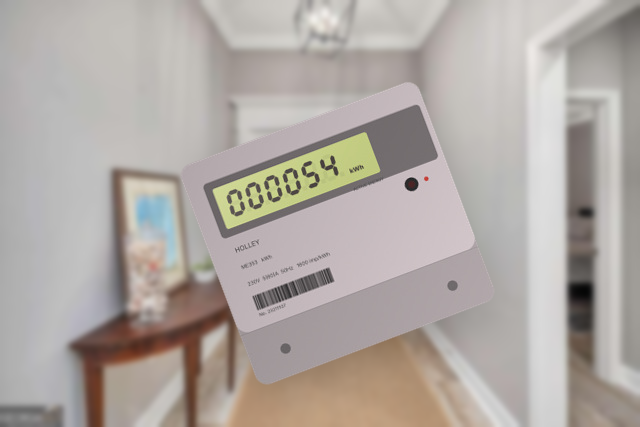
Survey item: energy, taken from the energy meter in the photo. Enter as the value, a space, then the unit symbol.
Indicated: 54 kWh
